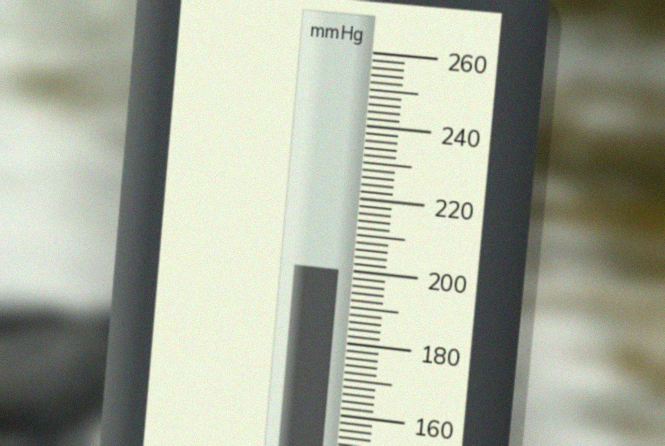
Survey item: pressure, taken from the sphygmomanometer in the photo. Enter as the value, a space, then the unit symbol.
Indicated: 200 mmHg
